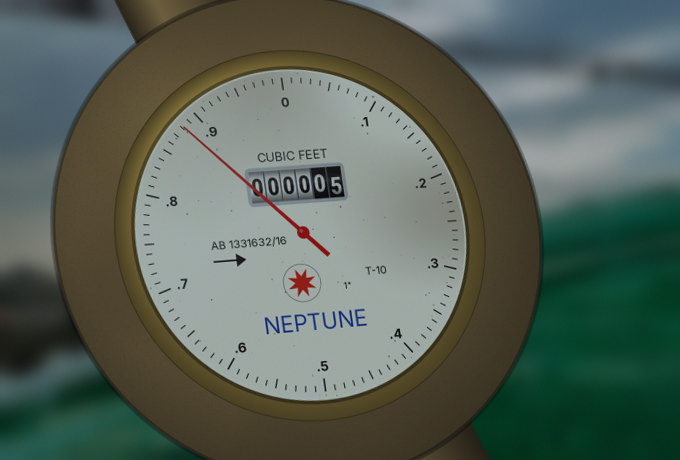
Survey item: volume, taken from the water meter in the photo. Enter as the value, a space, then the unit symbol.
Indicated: 4.88 ft³
